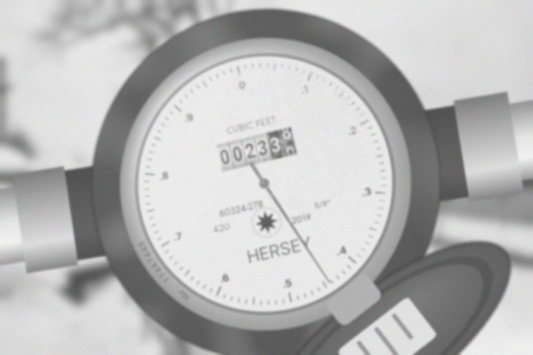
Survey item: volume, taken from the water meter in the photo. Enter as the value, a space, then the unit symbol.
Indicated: 2338.44 ft³
